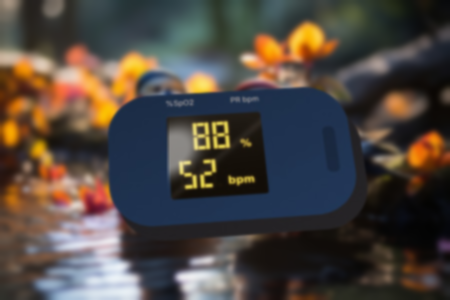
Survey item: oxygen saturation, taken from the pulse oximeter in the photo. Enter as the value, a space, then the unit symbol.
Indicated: 88 %
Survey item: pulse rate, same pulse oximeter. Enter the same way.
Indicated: 52 bpm
